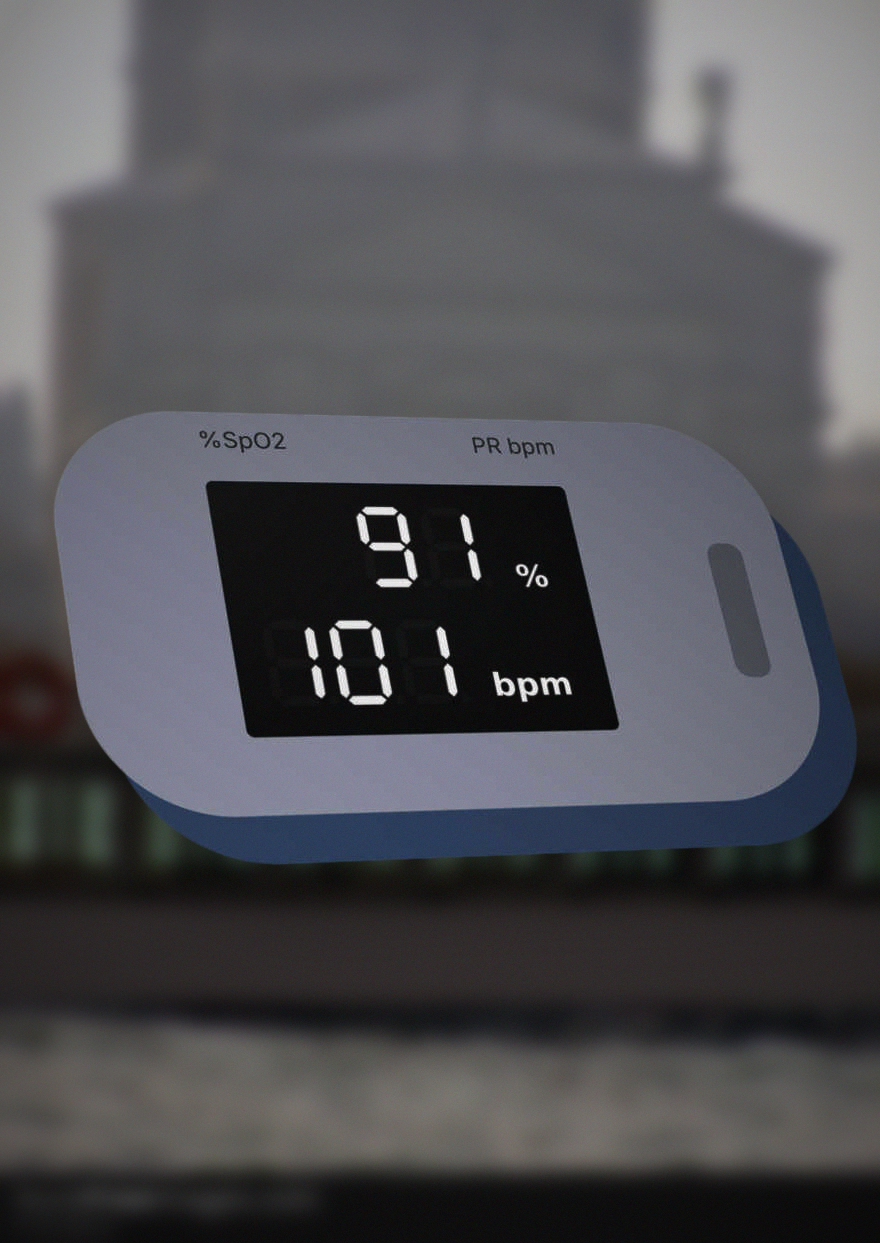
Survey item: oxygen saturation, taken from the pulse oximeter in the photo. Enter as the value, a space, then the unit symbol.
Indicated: 91 %
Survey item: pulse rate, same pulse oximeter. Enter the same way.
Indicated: 101 bpm
